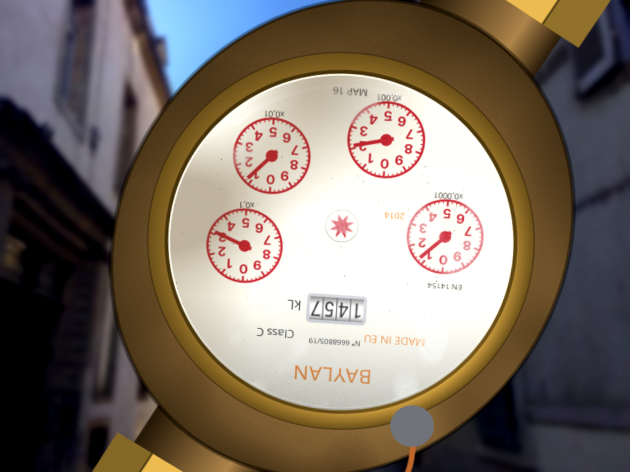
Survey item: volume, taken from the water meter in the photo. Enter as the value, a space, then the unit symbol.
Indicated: 1457.3121 kL
